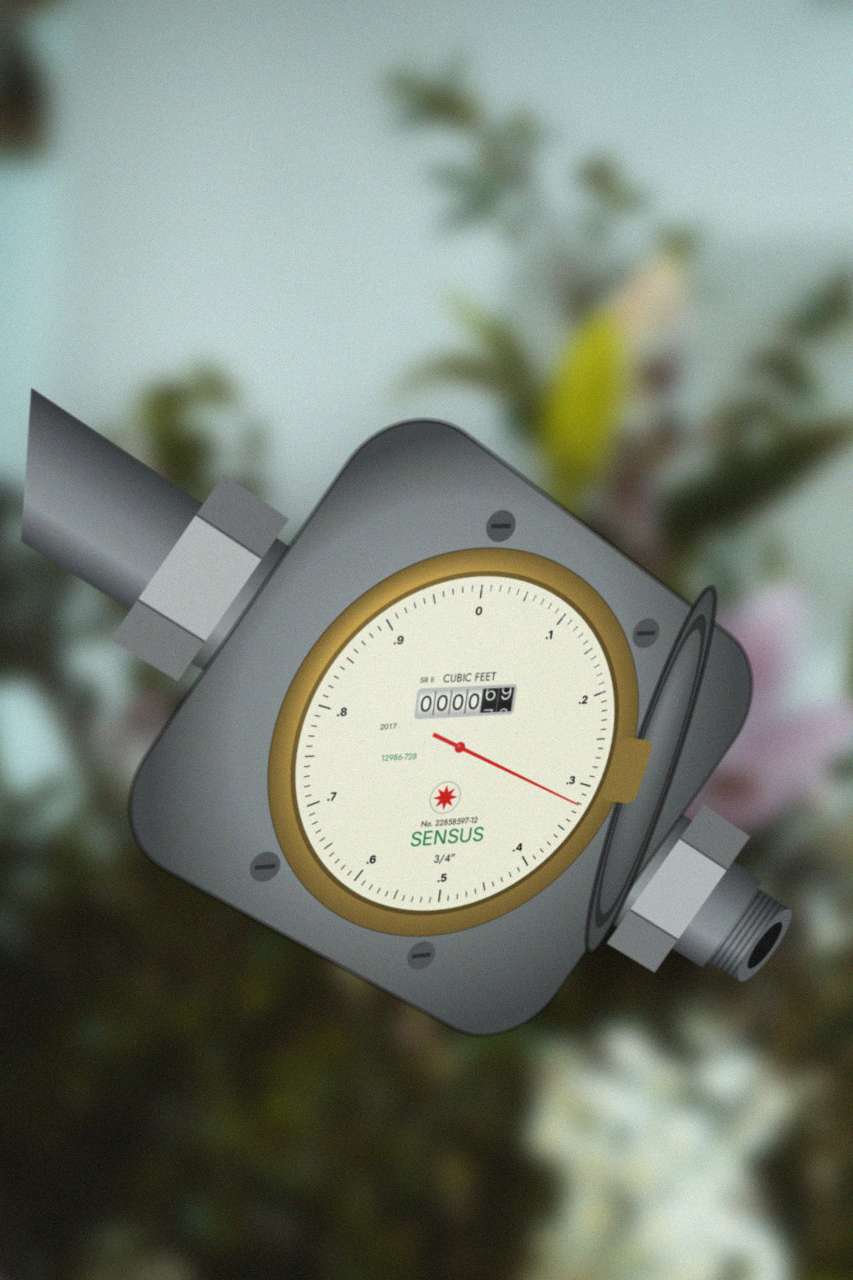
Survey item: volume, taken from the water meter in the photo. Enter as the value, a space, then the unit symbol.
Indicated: 69.32 ft³
